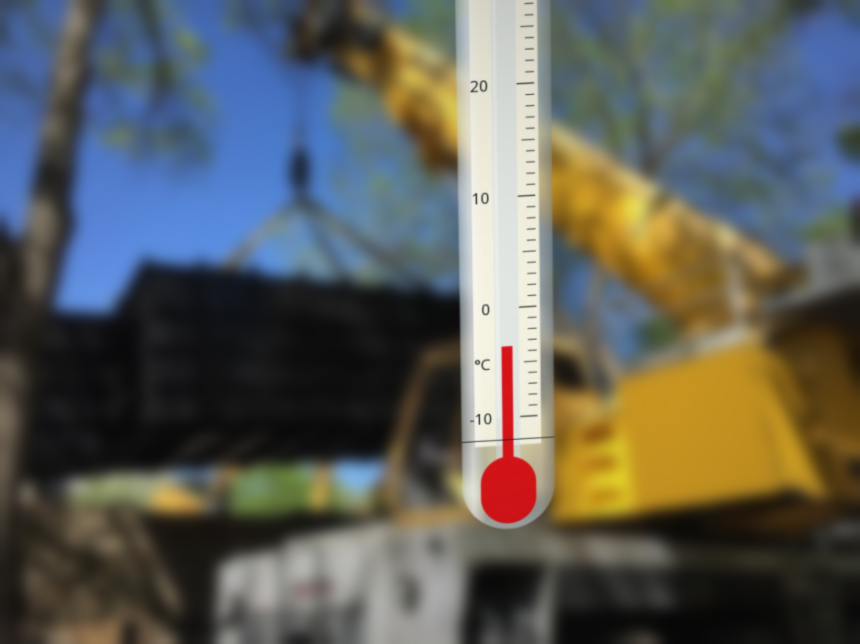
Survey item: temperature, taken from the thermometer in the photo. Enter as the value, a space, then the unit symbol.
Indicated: -3.5 °C
